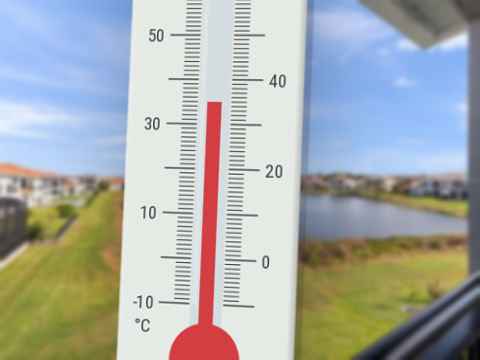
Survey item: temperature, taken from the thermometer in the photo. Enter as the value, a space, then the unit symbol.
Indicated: 35 °C
